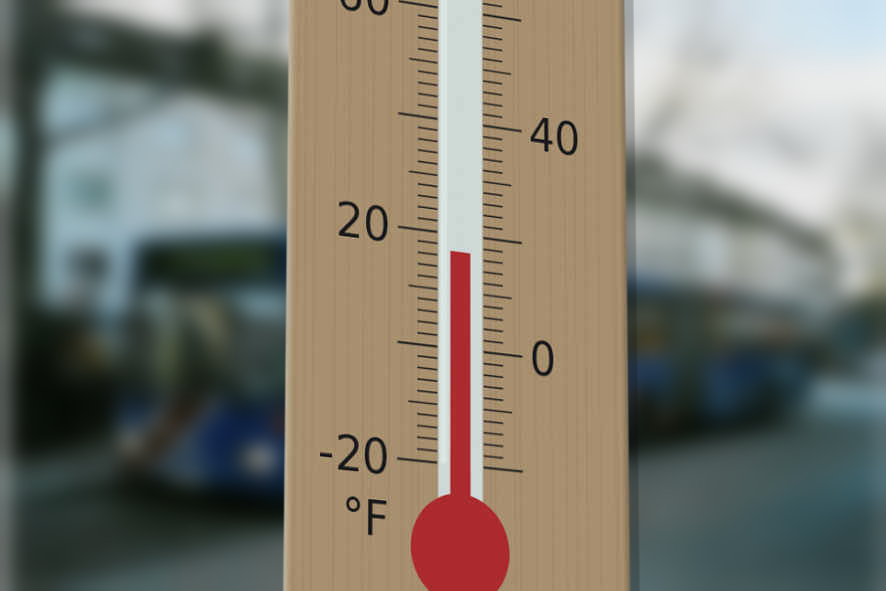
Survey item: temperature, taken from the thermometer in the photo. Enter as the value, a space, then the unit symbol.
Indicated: 17 °F
